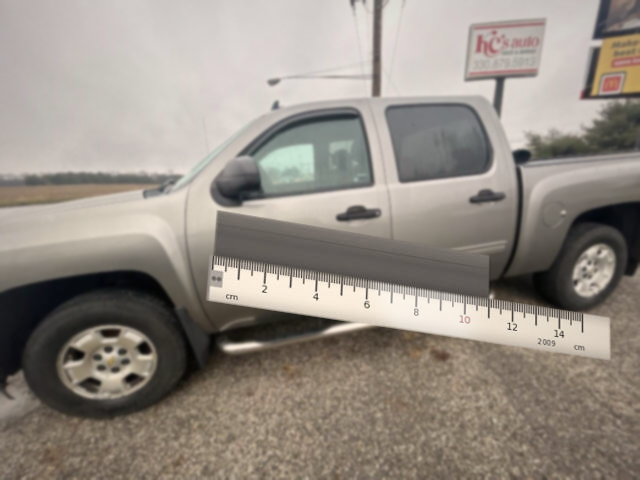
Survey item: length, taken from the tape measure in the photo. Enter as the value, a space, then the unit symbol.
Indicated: 11 cm
